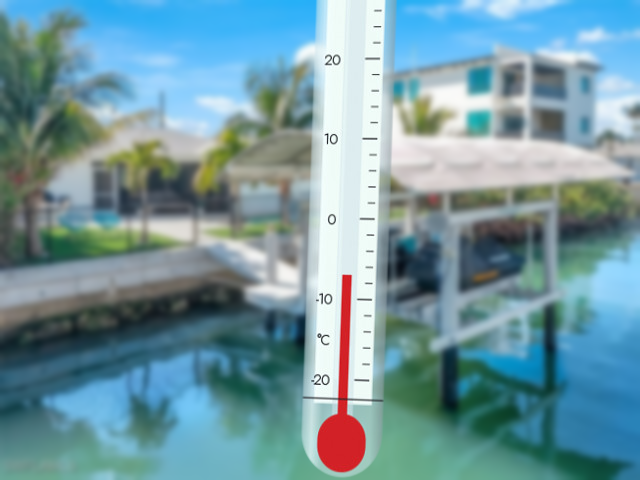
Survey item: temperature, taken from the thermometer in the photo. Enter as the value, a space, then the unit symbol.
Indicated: -7 °C
